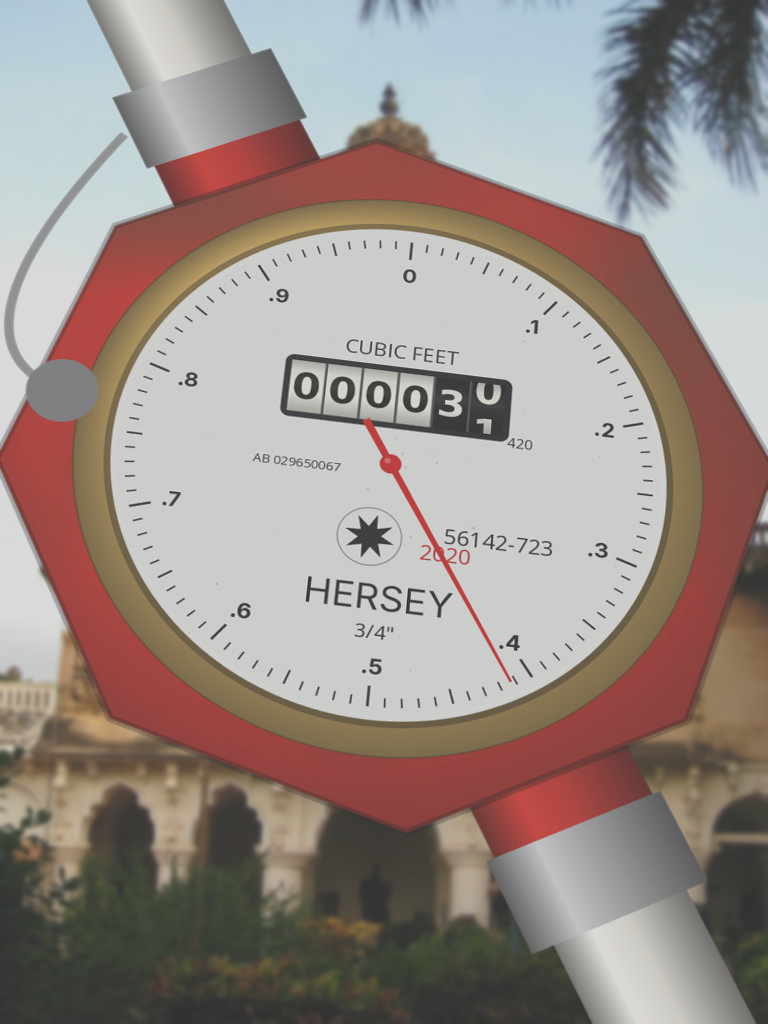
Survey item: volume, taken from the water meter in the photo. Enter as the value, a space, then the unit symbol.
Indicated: 30.41 ft³
